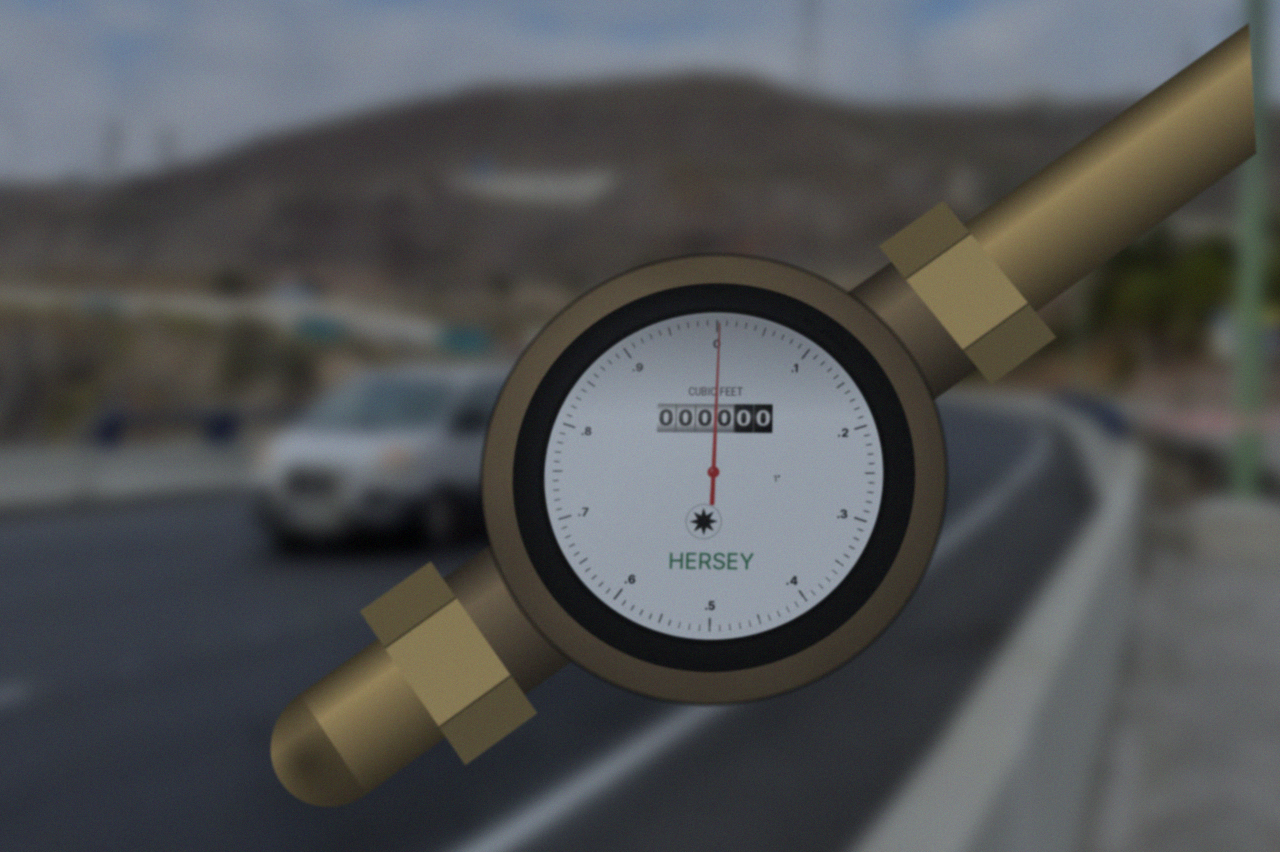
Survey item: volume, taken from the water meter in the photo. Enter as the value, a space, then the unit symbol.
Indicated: 0.00 ft³
